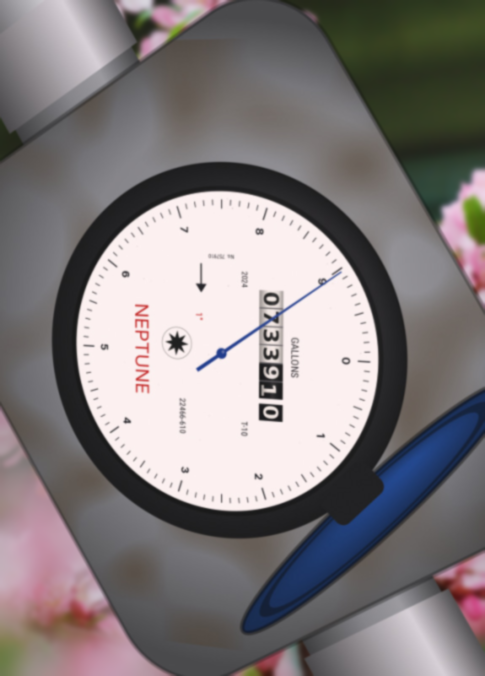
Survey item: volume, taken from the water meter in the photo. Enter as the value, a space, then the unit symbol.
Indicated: 733909.0 gal
